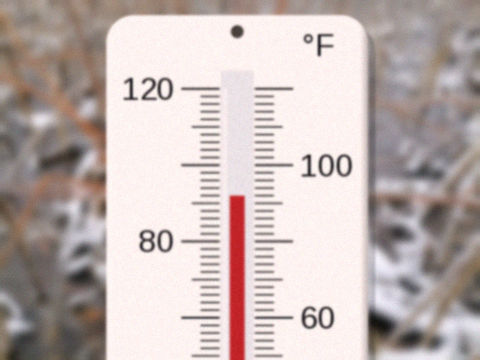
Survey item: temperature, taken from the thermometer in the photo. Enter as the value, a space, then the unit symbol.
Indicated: 92 °F
